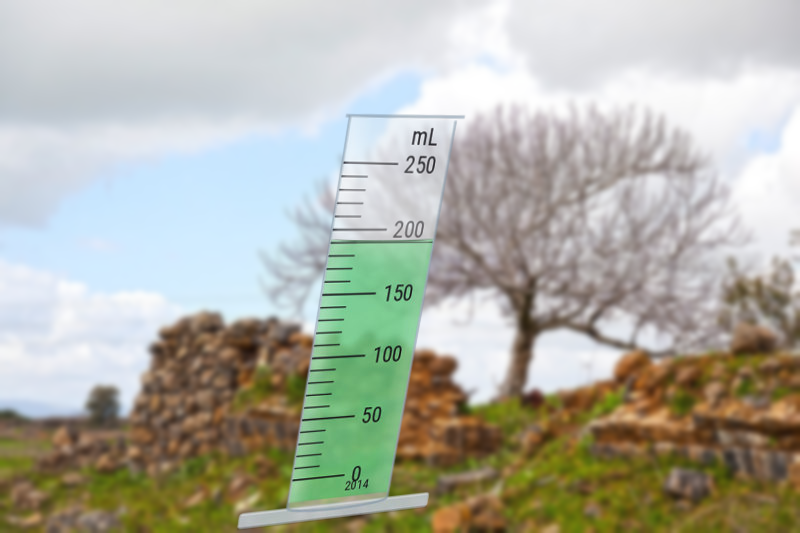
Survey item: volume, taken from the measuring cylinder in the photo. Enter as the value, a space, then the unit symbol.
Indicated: 190 mL
